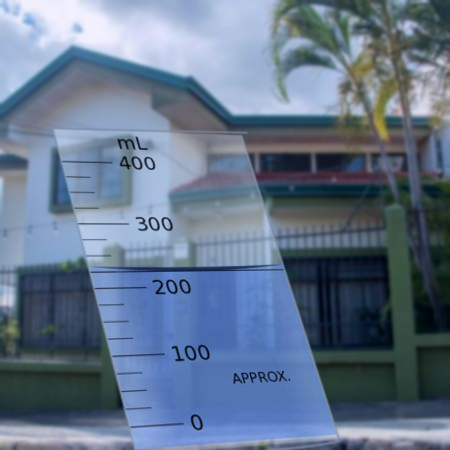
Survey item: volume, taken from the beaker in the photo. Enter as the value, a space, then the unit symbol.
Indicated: 225 mL
